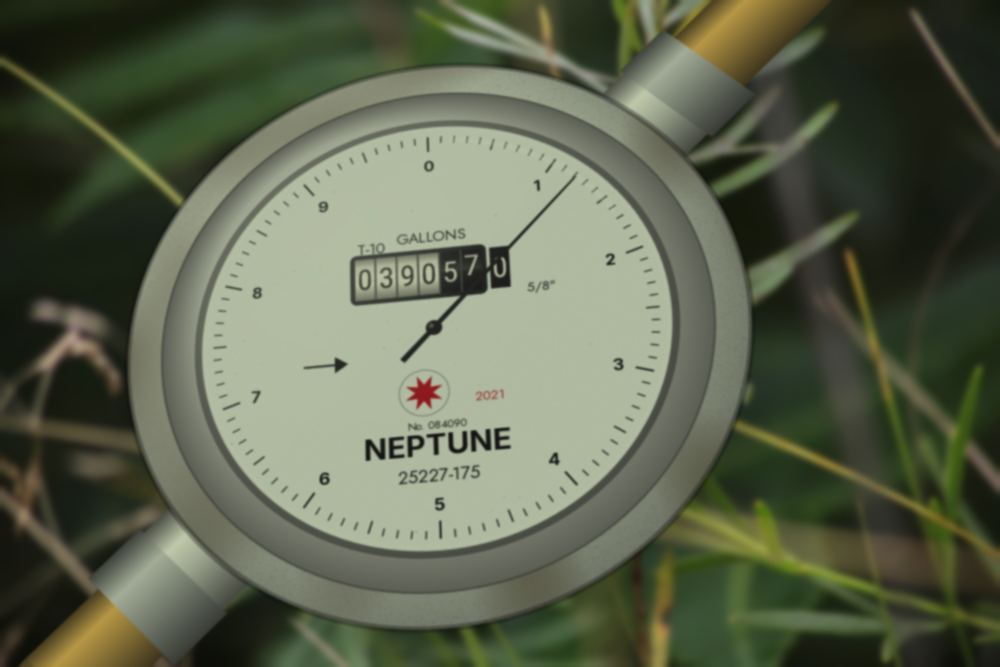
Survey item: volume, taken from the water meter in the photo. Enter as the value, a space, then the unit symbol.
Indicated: 390571.2 gal
